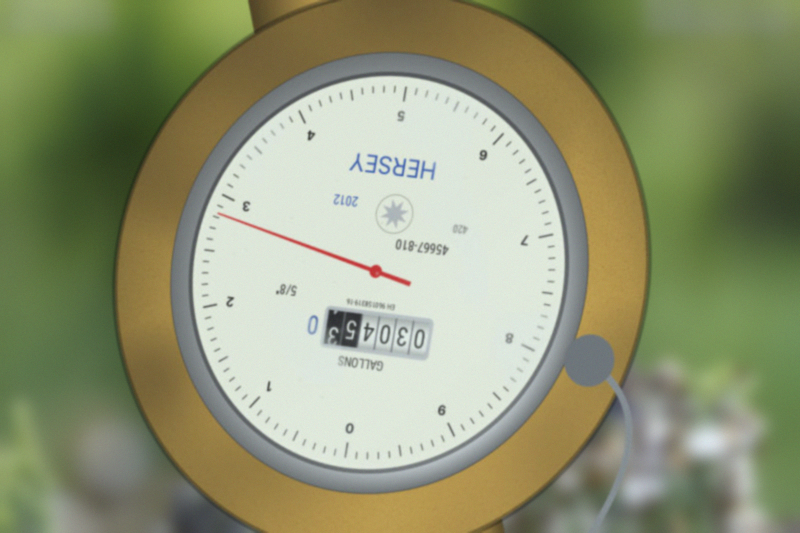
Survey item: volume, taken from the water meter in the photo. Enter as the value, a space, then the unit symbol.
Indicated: 304532.8 gal
